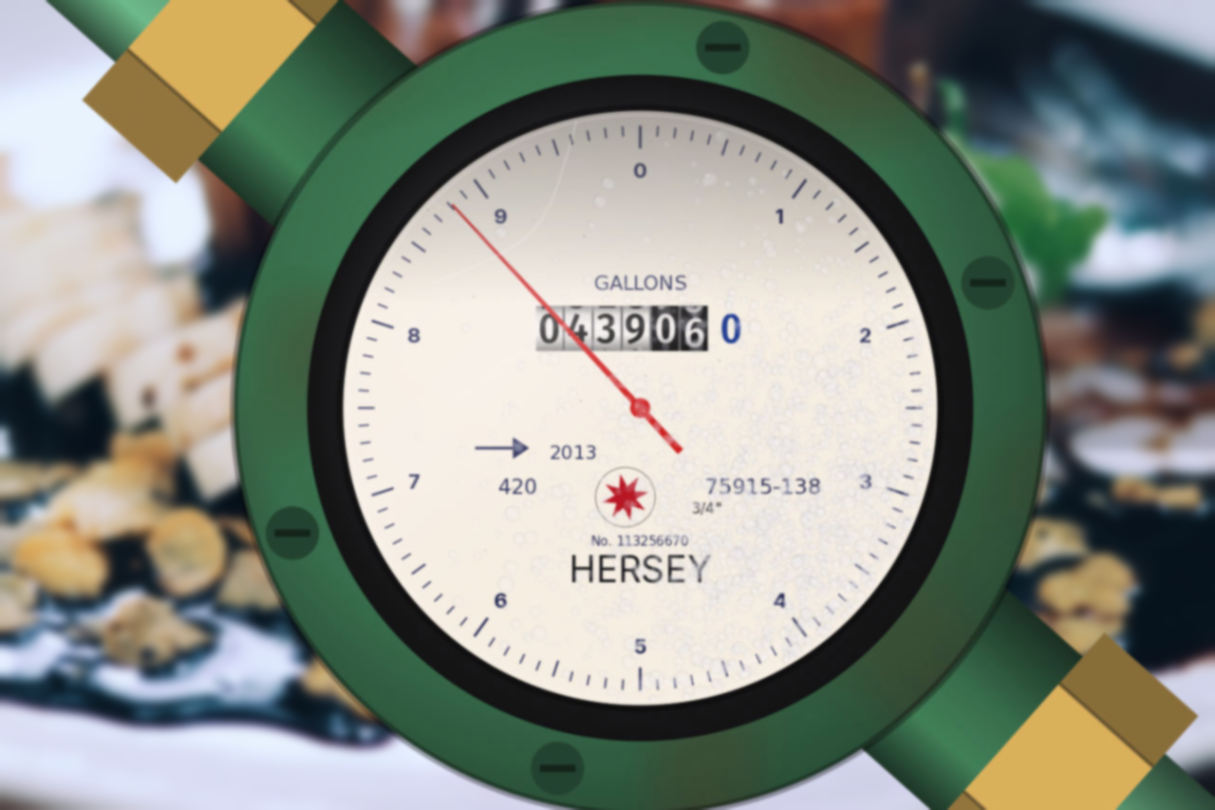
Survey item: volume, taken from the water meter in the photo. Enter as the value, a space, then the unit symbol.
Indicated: 439058.8 gal
